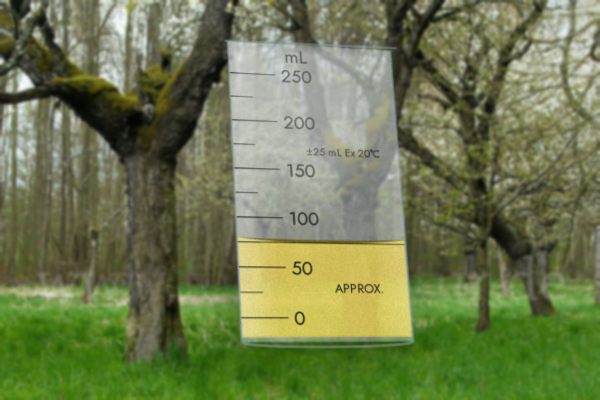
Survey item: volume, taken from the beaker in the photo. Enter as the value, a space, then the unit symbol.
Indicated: 75 mL
